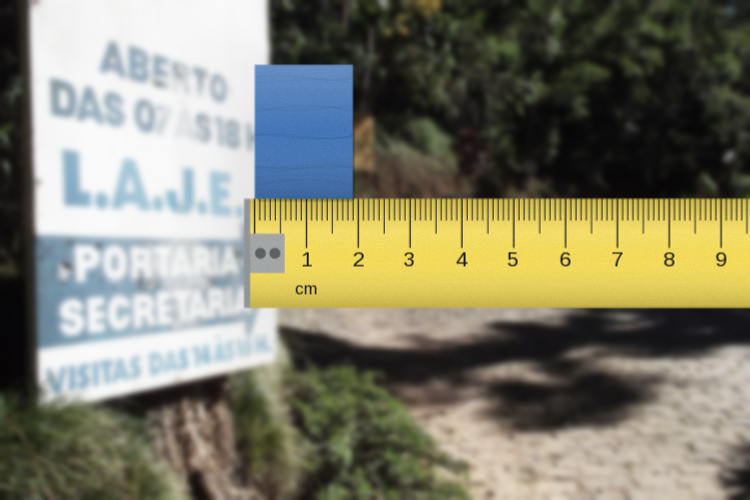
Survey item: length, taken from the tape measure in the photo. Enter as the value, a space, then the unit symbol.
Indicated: 1.9 cm
